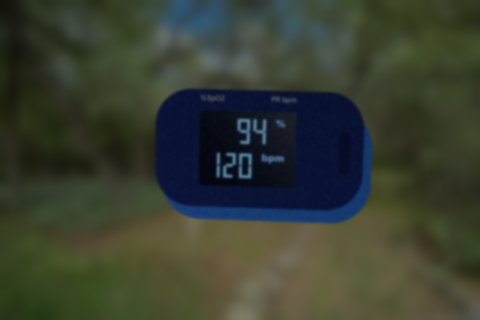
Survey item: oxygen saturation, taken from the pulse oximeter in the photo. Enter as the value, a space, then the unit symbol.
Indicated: 94 %
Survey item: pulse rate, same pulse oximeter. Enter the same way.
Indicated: 120 bpm
